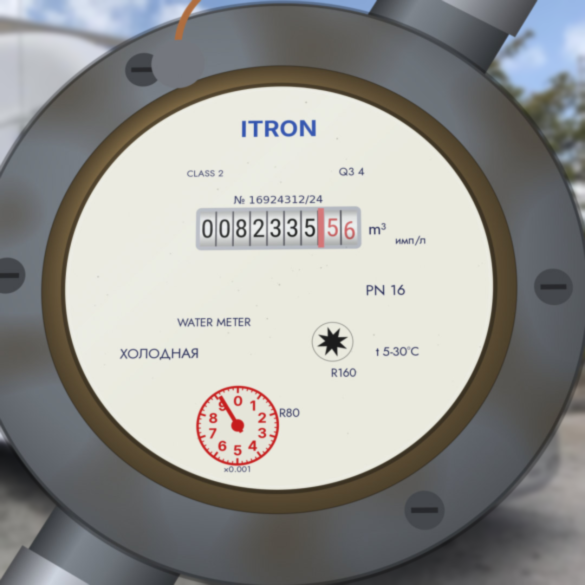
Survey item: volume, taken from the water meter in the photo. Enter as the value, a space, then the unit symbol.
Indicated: 82335.559 m³
